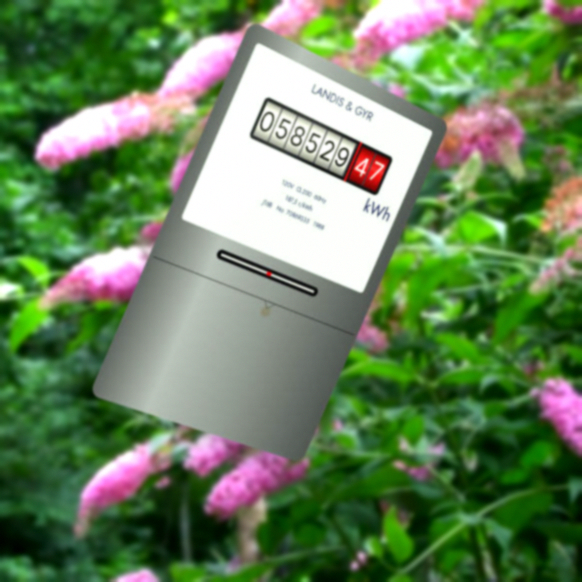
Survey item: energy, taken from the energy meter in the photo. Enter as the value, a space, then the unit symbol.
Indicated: 58529.47 kWh
